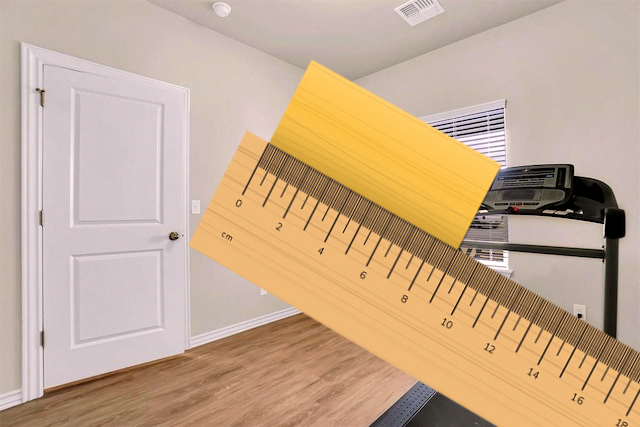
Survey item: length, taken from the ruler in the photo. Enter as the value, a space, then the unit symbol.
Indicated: 9 cm
